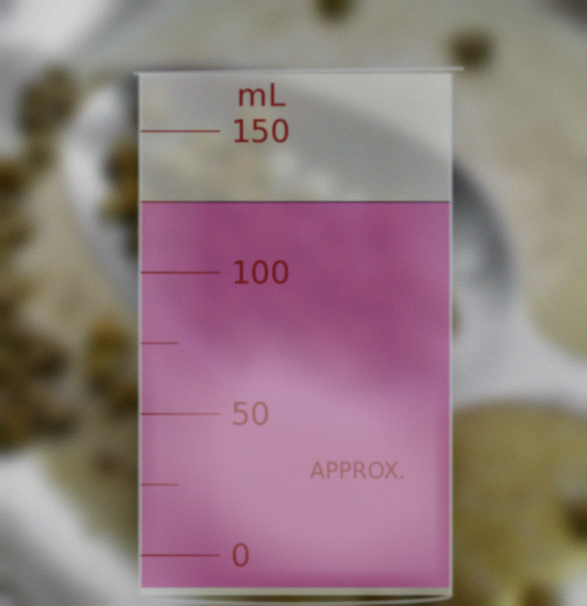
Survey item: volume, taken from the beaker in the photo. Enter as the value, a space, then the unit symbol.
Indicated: 125 mL
